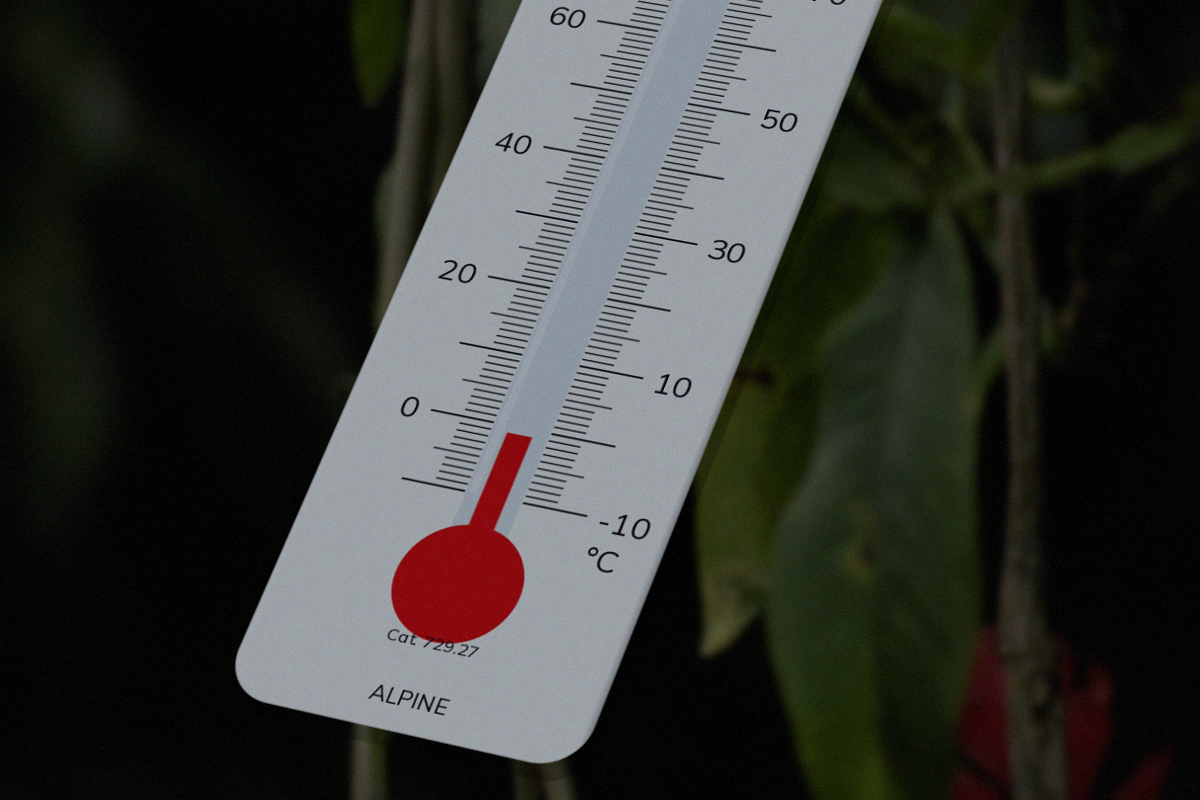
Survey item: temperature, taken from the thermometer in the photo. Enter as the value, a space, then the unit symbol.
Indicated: -1 °C
